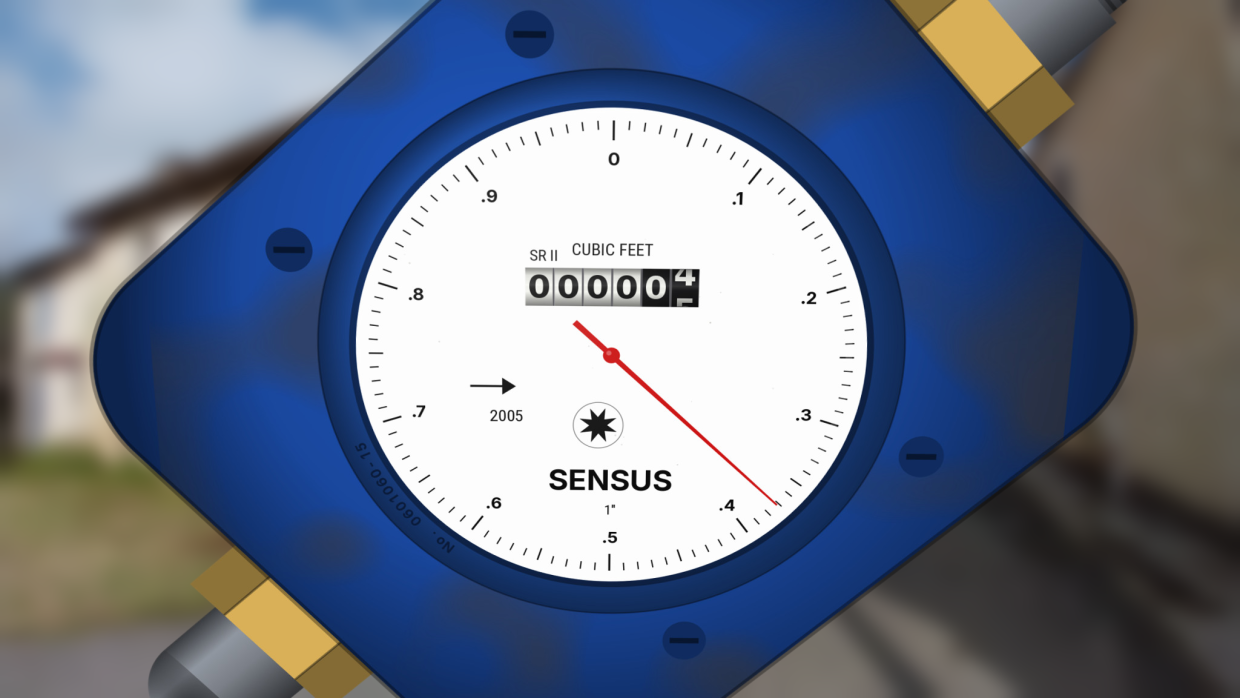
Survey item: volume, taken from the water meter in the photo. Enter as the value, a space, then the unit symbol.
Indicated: 4.37 ft³
